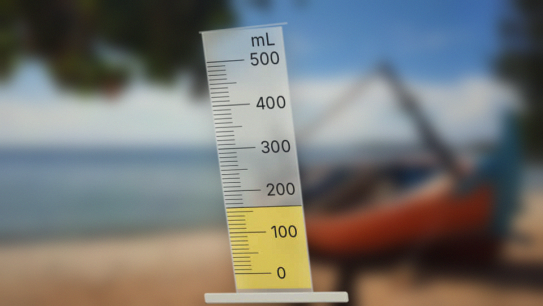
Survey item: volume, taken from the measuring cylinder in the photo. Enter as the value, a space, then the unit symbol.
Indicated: 160 mL
